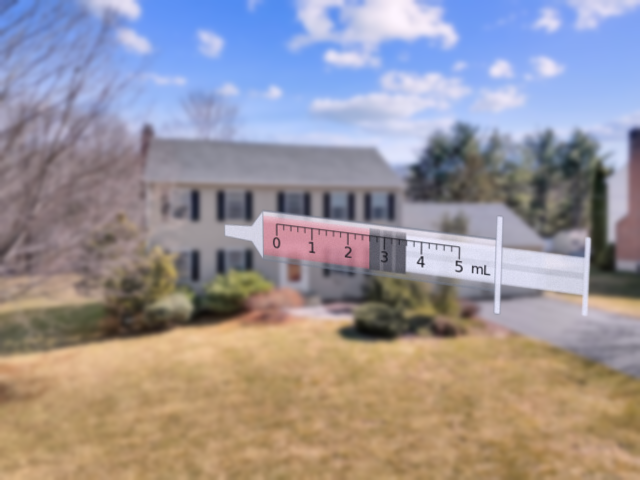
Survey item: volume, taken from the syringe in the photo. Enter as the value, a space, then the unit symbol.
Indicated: 2.6 mL
